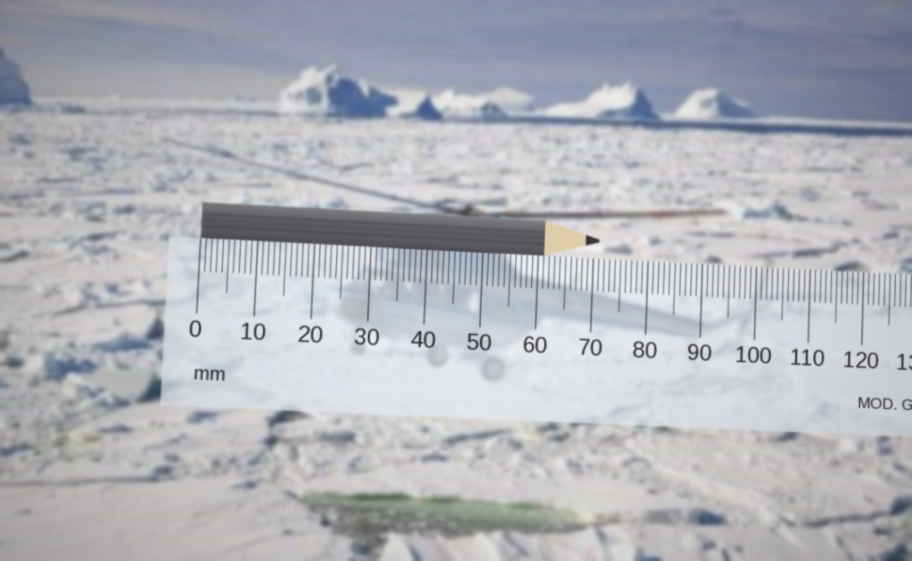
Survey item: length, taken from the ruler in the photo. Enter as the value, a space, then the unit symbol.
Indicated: 71 mm
